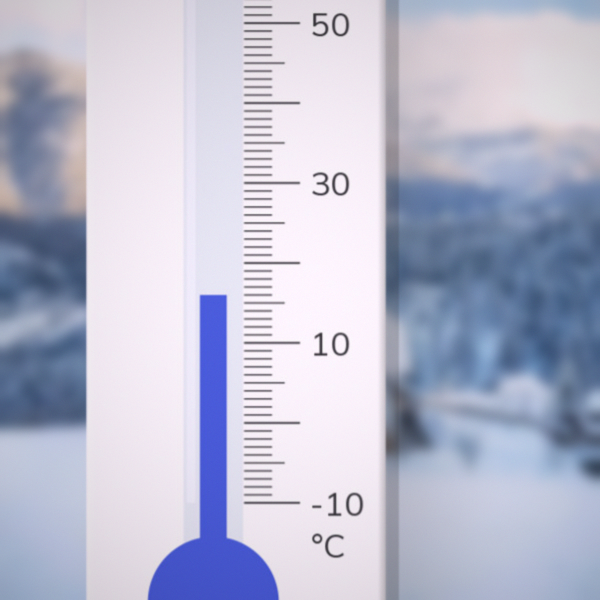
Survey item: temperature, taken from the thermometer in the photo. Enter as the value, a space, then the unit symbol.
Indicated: 16 °C
